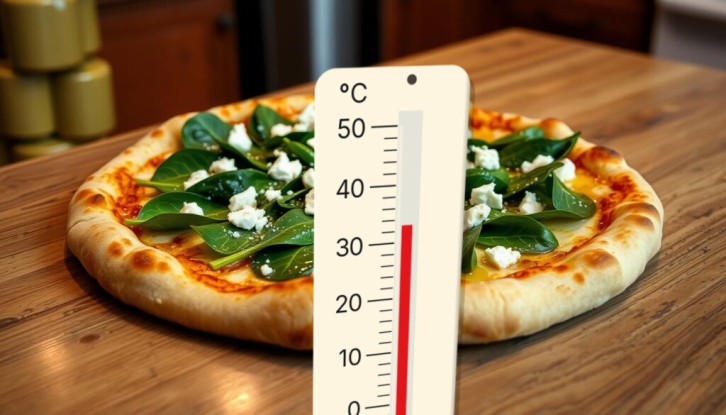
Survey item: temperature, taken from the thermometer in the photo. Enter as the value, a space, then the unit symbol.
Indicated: 33 °C
